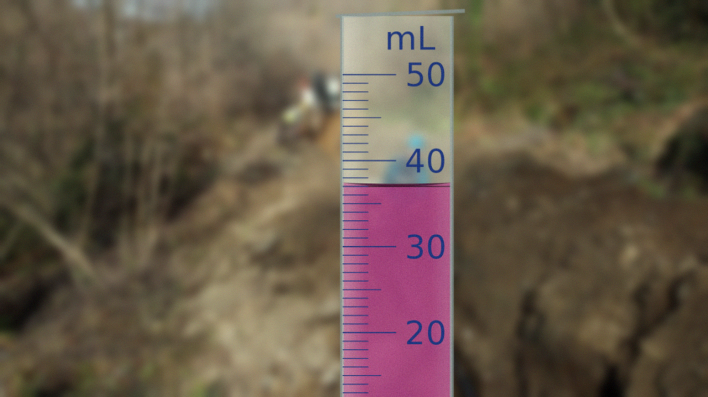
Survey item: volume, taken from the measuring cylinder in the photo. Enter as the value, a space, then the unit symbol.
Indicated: 37 mL
